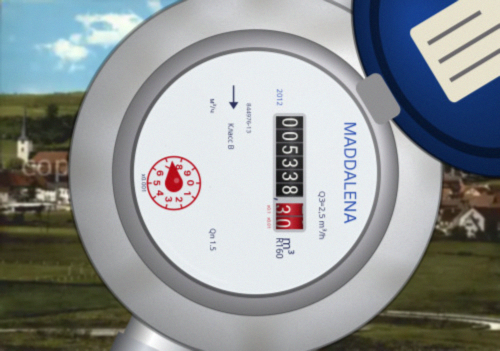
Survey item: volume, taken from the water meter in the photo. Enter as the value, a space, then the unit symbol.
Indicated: 5338.297 m³
